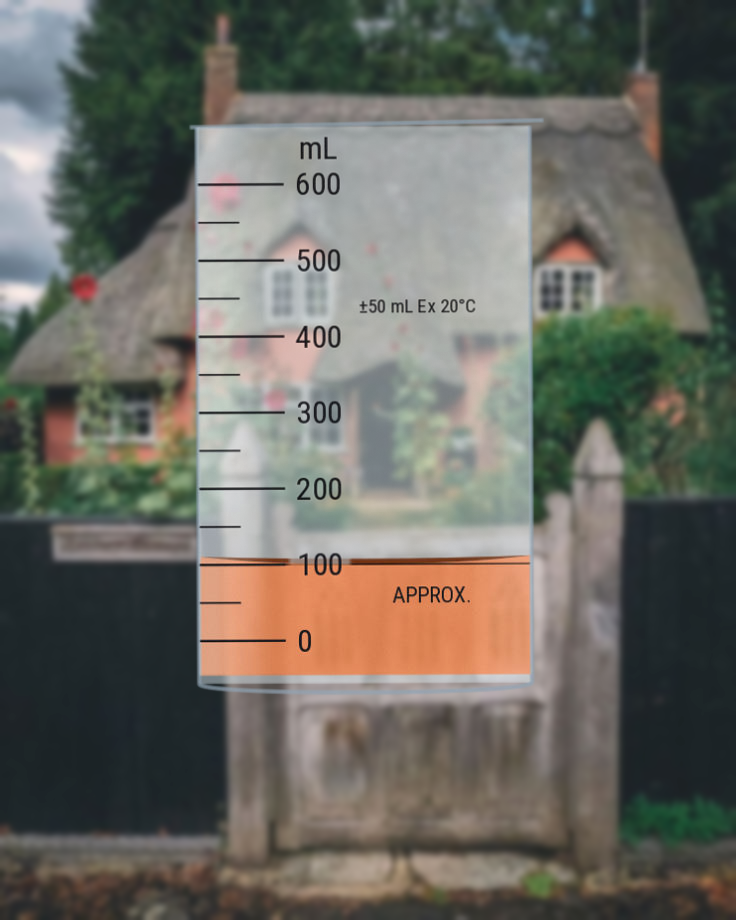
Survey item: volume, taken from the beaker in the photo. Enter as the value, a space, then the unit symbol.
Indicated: 100 mL
